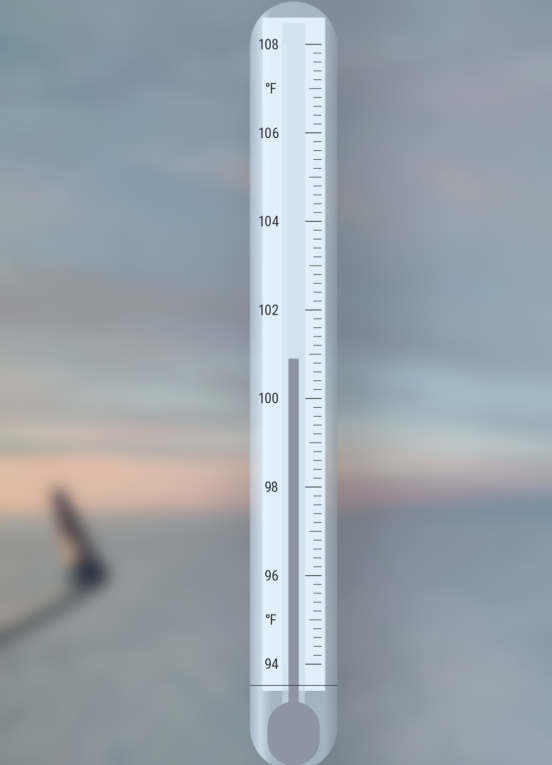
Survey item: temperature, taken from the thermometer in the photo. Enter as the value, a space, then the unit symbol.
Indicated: 100.9 °F
